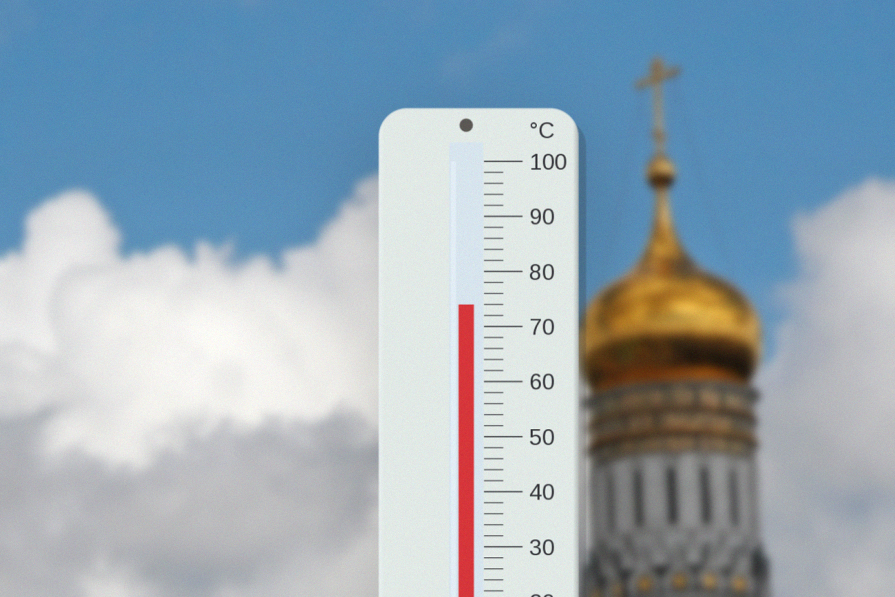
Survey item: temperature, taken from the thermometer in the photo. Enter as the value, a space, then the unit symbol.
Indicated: 74 °C
